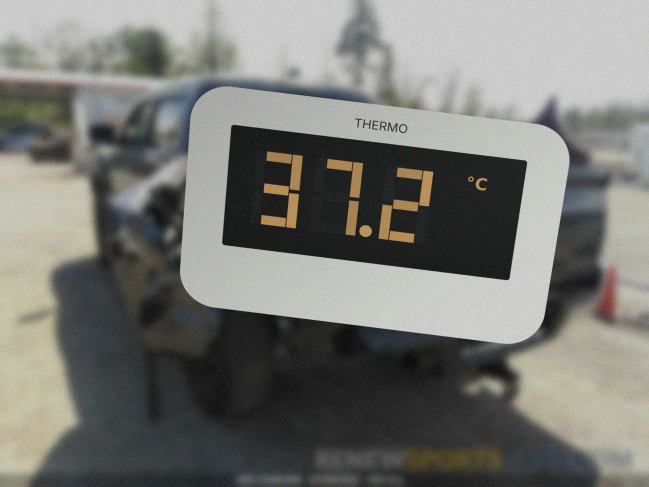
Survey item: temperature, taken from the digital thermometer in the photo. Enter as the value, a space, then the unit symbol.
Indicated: 37.2 °C
